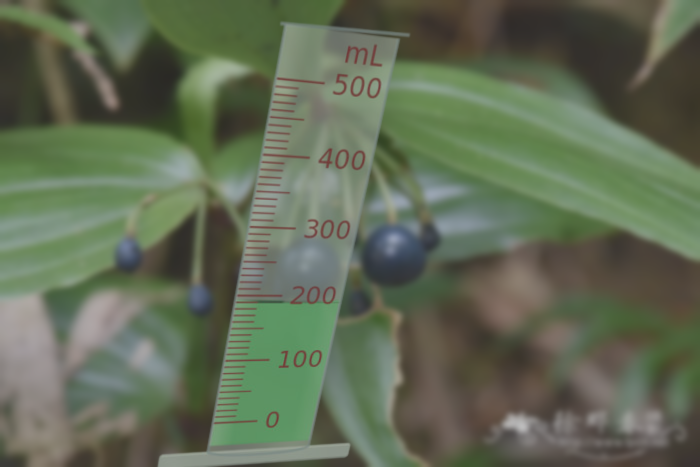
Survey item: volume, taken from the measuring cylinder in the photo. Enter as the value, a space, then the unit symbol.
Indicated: 190 mL
